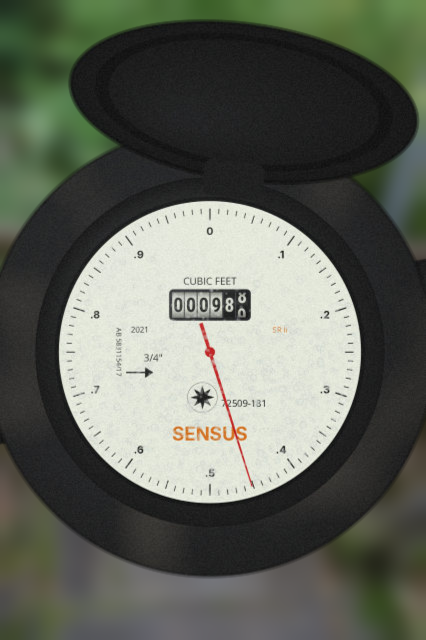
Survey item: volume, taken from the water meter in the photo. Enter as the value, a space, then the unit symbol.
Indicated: 988.45 ft³
